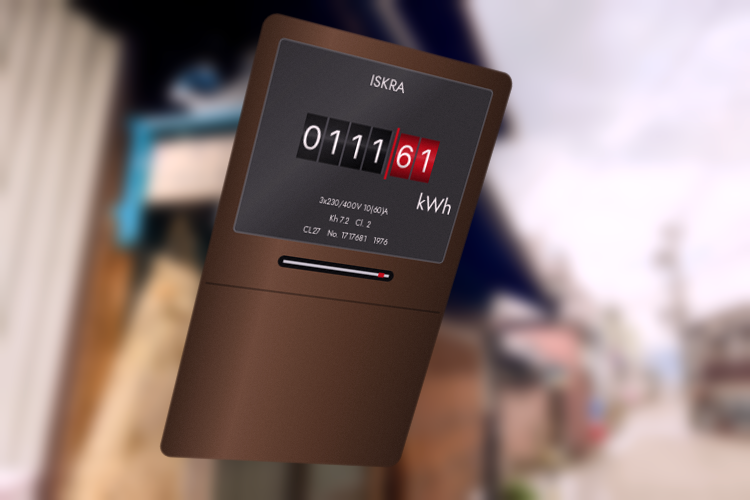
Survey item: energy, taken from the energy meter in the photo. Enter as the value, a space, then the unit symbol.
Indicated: 111.61 kWh
